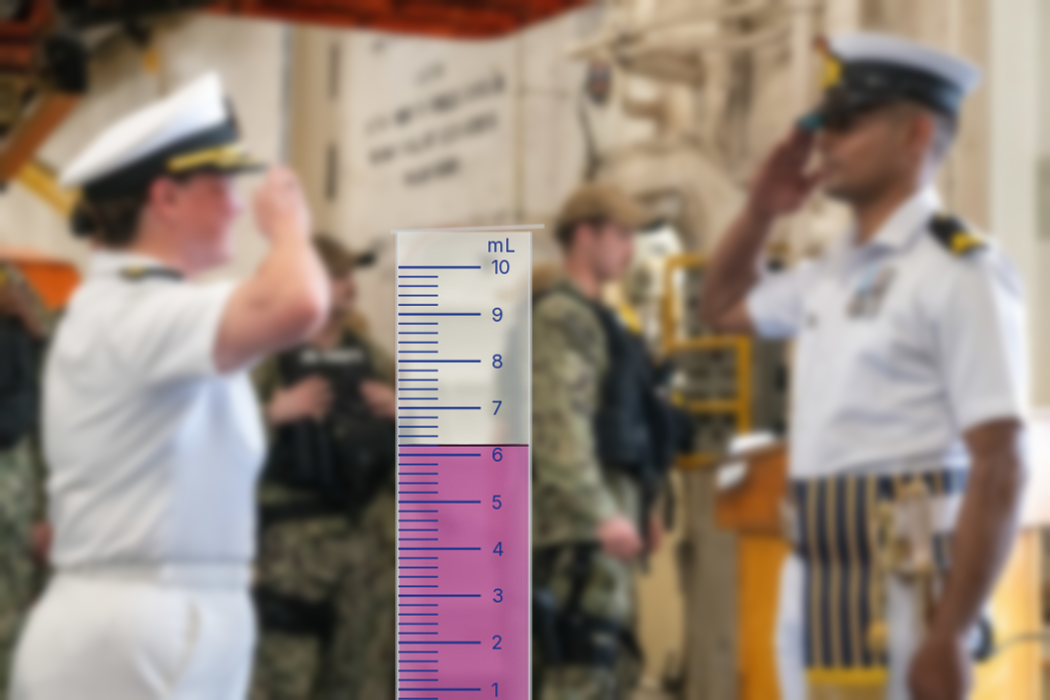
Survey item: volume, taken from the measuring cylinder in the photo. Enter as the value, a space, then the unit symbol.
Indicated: 6.2 mL
